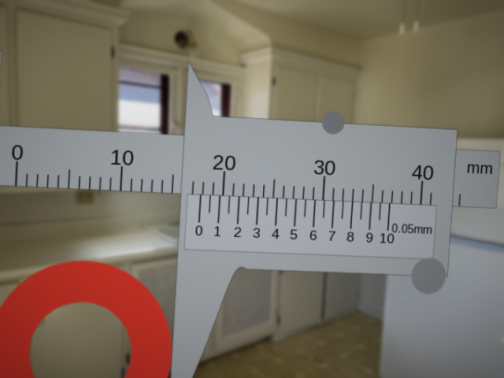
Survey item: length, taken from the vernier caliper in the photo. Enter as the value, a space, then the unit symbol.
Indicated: 17.8 mm
